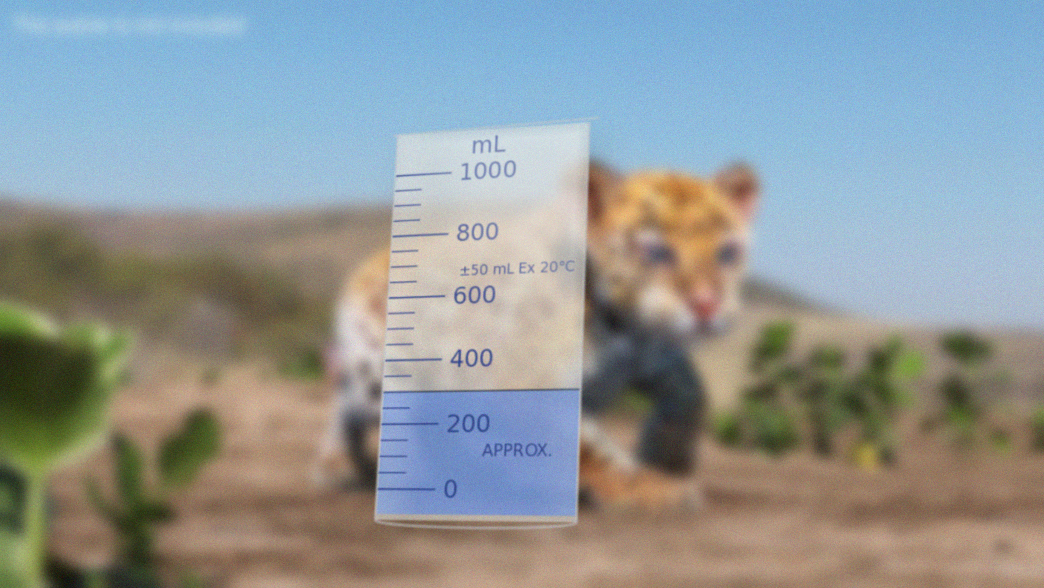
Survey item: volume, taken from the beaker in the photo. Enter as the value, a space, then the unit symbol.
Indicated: 300 mL
